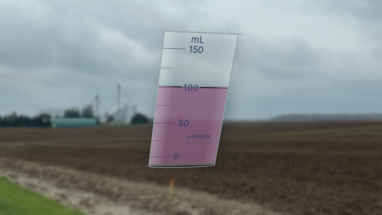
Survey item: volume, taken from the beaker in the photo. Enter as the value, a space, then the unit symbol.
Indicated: 100 mL
